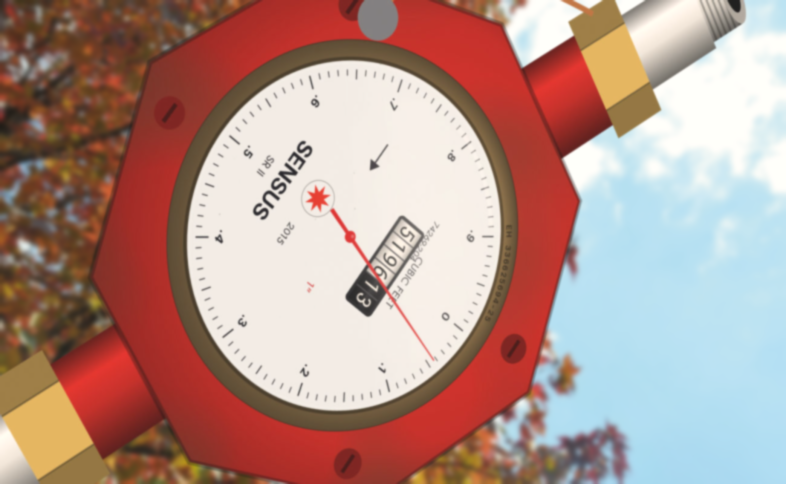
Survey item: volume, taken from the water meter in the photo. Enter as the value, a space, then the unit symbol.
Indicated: 519613.04 ft³
